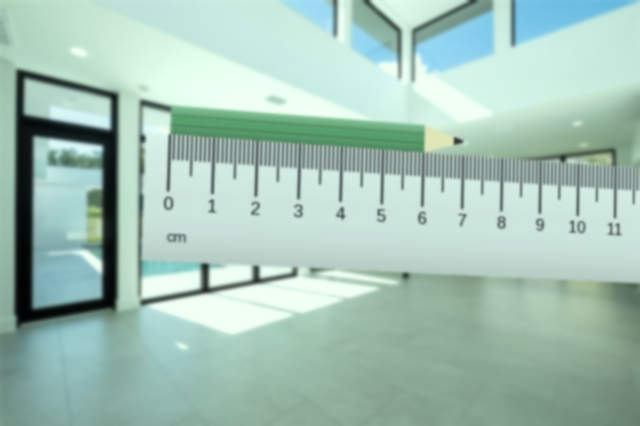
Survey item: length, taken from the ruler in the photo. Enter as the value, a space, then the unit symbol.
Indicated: 7 cm
